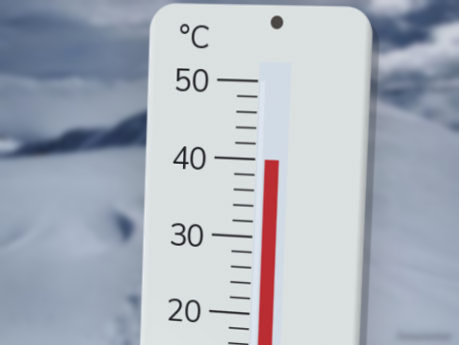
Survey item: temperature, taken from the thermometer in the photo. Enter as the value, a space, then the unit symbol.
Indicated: 40 °C
